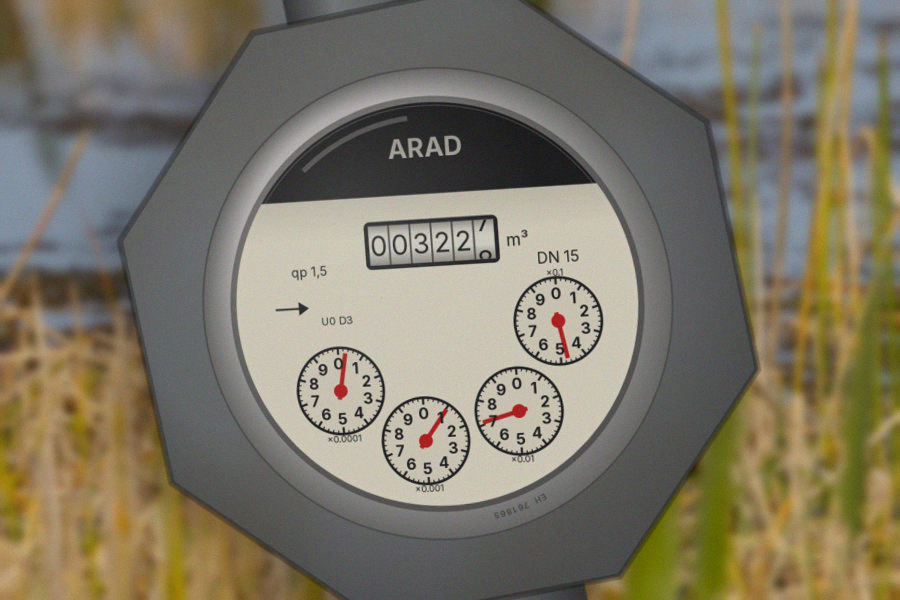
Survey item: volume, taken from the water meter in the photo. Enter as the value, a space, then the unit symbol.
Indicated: 3227.4710 m³
